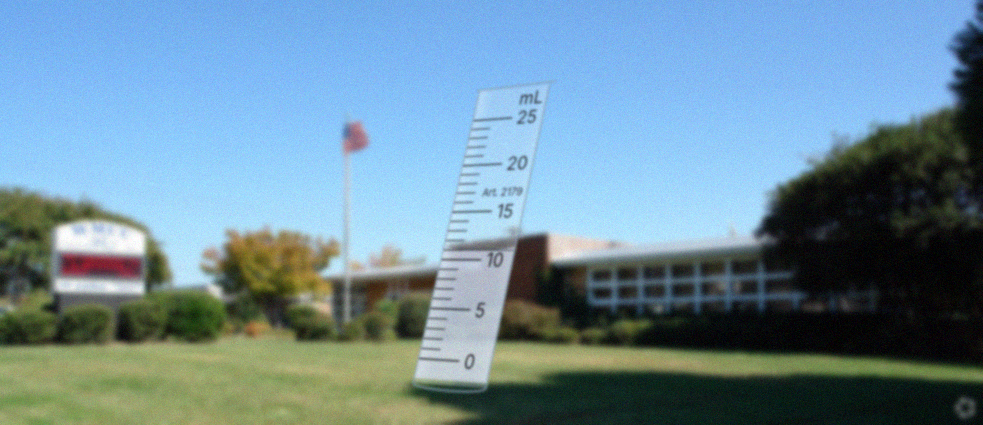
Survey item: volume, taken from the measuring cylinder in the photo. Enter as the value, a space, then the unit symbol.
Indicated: 11 mL
